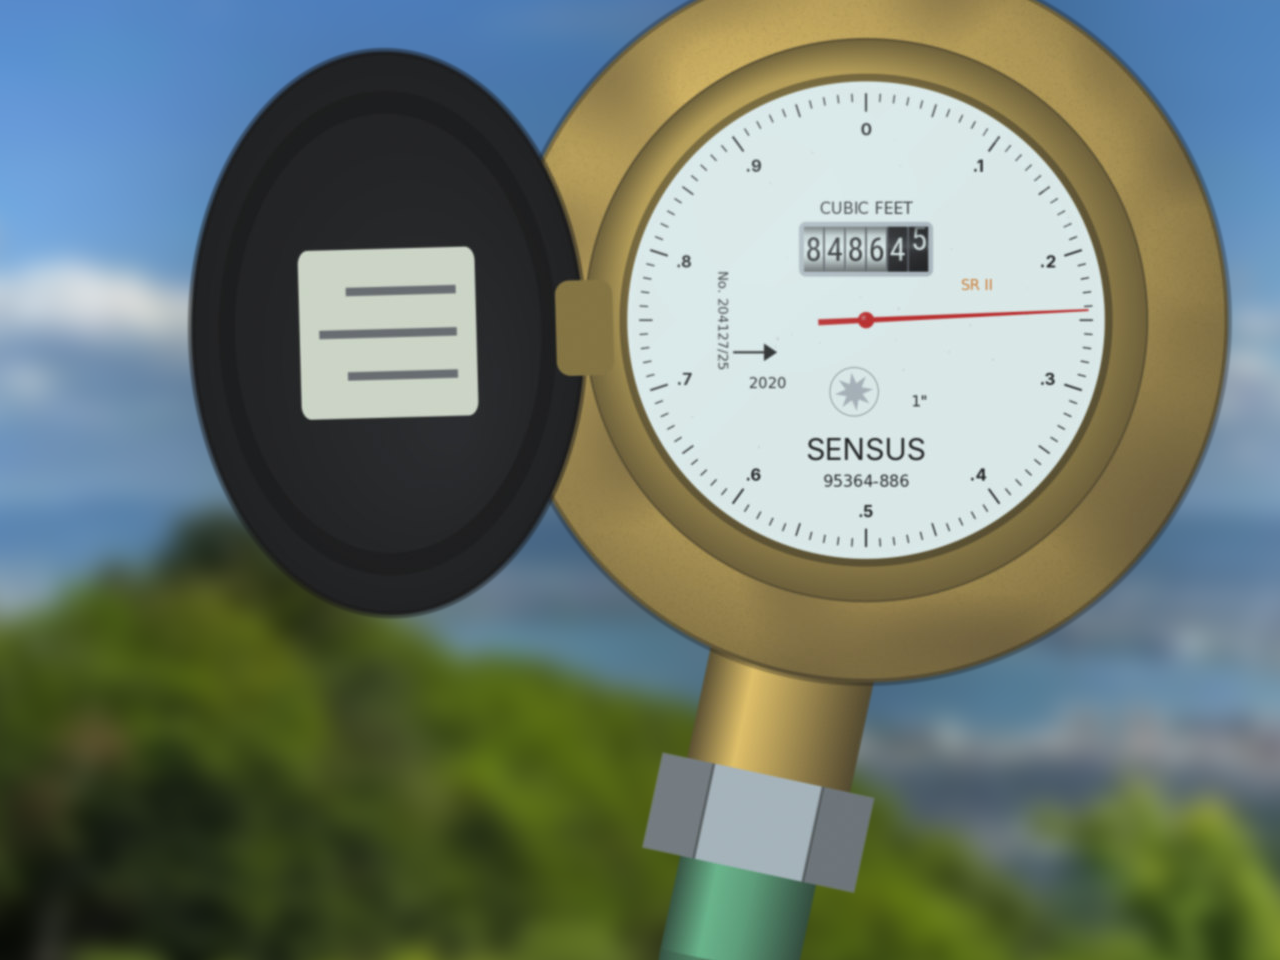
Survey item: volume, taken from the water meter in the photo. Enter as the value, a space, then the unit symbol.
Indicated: 848645.24 ft³
